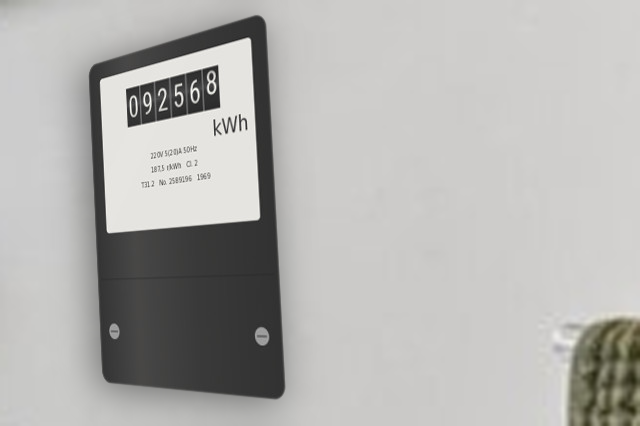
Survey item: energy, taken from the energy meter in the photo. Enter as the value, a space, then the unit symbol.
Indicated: 92568 kWh
